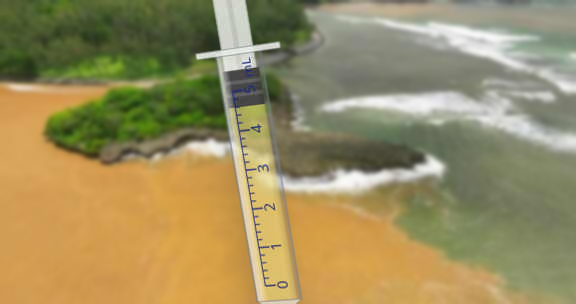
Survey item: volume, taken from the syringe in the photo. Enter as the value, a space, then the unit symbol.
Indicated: 4.6 mL
